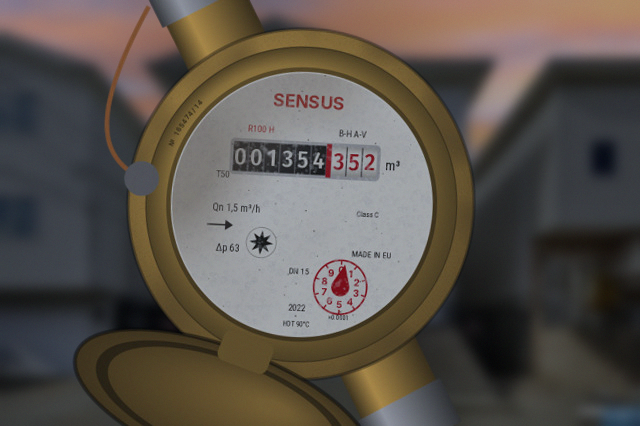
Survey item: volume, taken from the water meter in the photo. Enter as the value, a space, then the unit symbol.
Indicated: 1354.3520 m³
